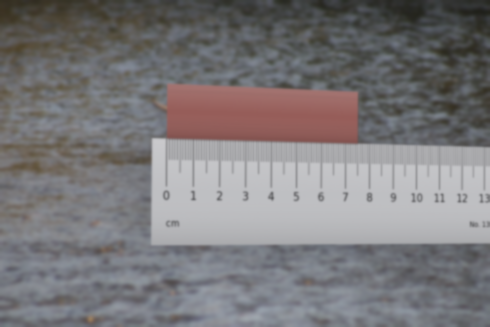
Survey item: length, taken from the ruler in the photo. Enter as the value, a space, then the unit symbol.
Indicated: 7.5 cm
